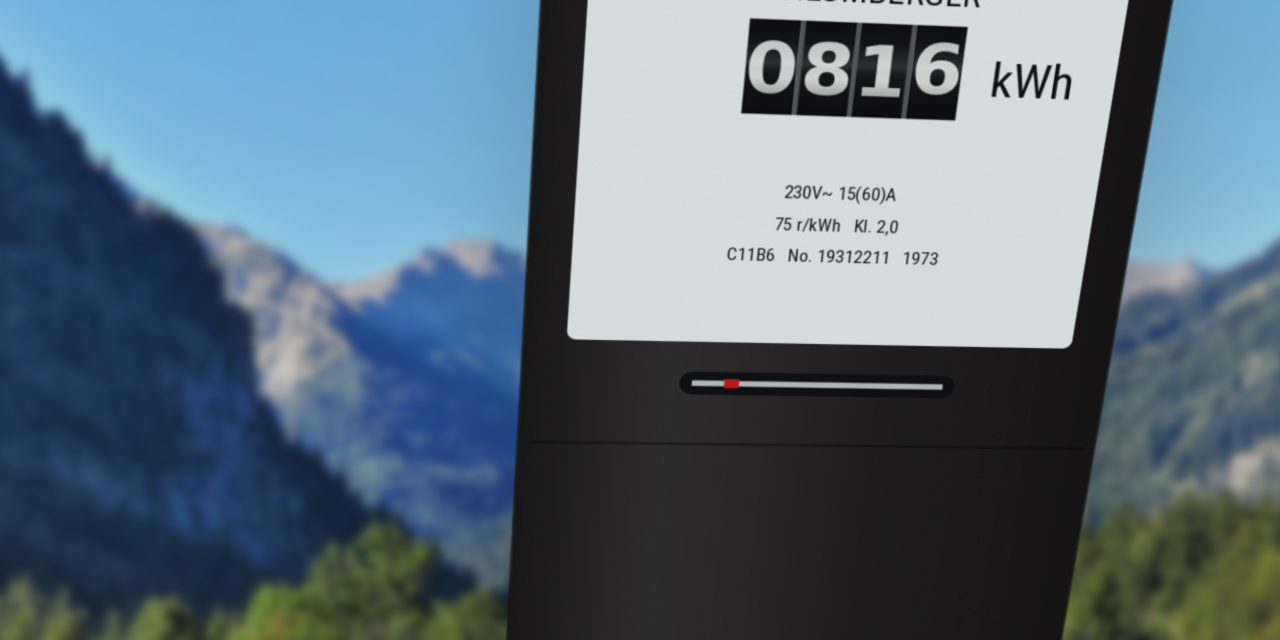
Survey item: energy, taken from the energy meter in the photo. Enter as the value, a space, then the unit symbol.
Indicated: 816 kWh
